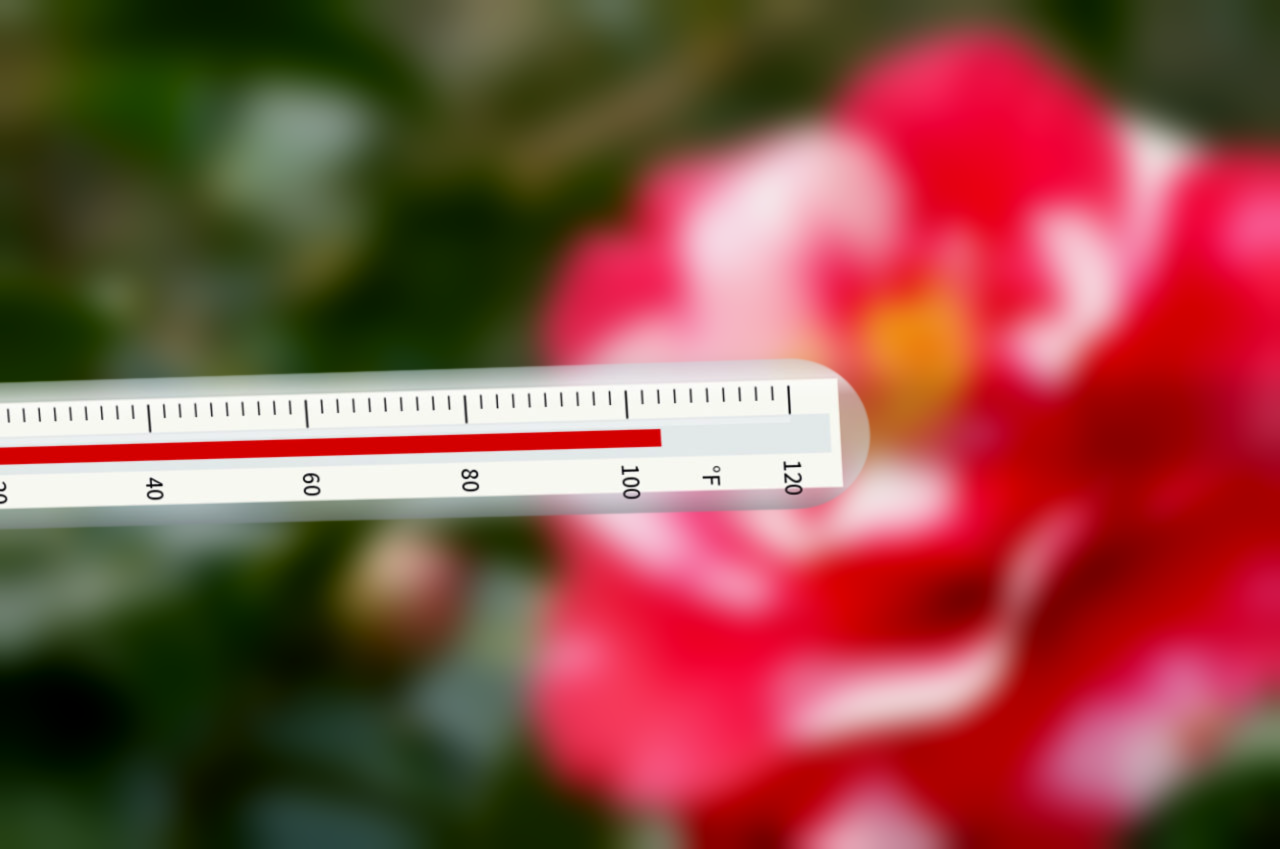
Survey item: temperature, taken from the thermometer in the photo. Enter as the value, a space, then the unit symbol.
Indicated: 104 °F
